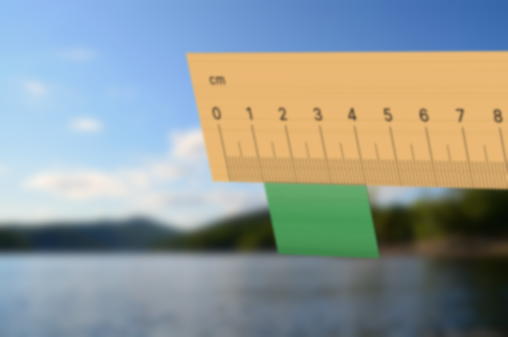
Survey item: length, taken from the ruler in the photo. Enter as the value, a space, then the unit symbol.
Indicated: 3 cm
